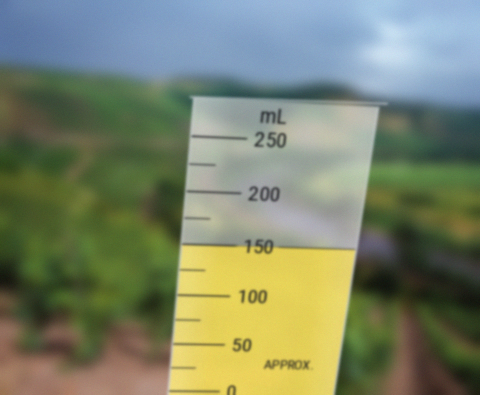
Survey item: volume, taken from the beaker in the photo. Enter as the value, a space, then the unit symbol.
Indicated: 150 mL
